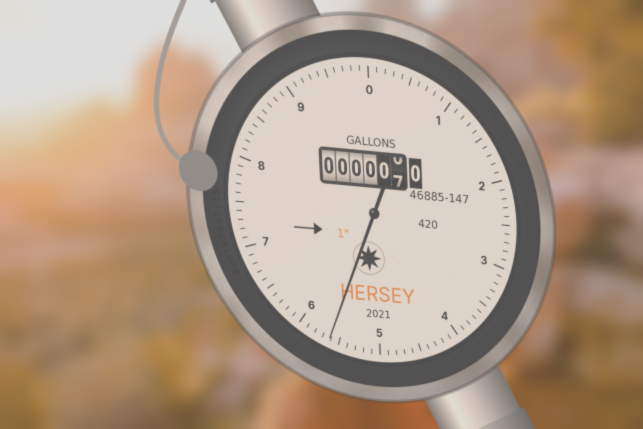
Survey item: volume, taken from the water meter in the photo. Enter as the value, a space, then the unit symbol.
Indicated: 65.6 gal
